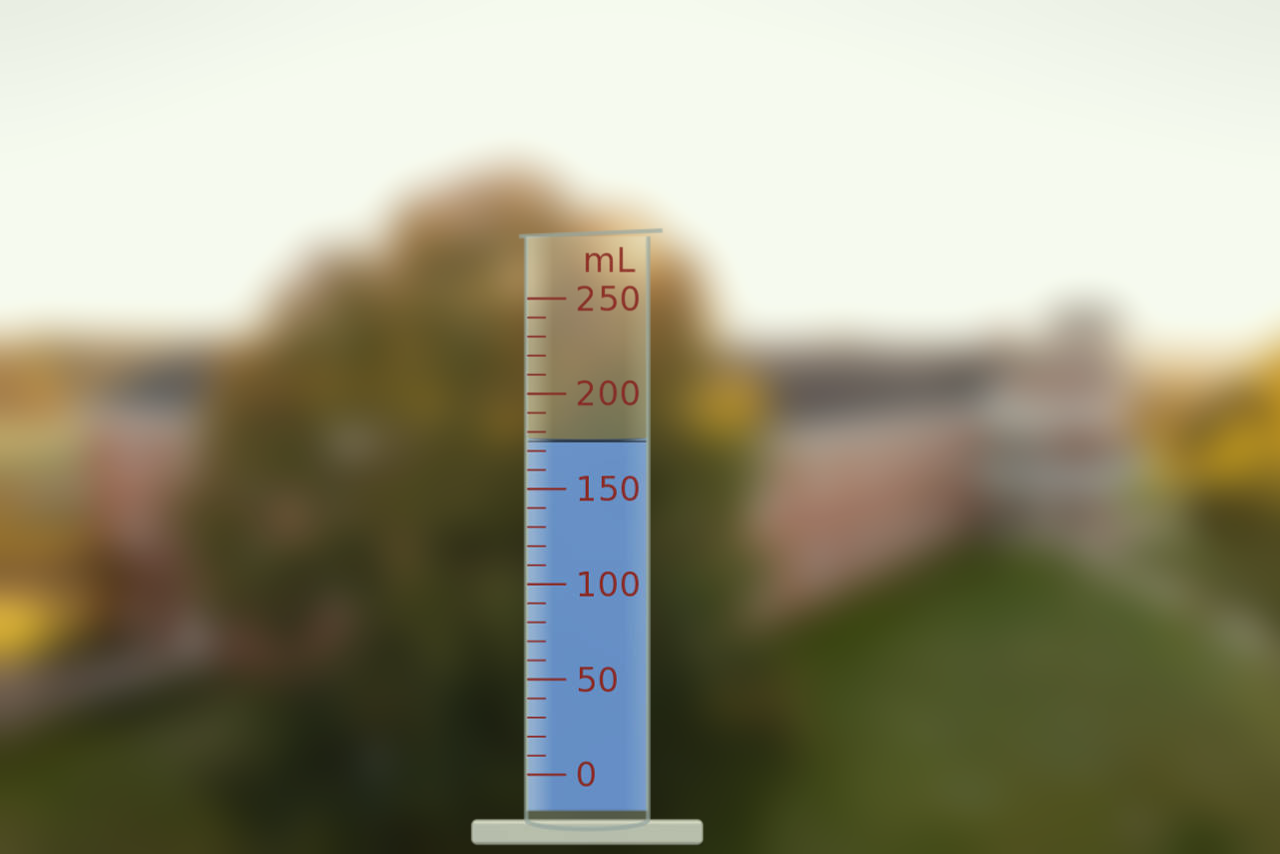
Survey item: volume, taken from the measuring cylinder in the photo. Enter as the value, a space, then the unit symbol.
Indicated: 175 mL
